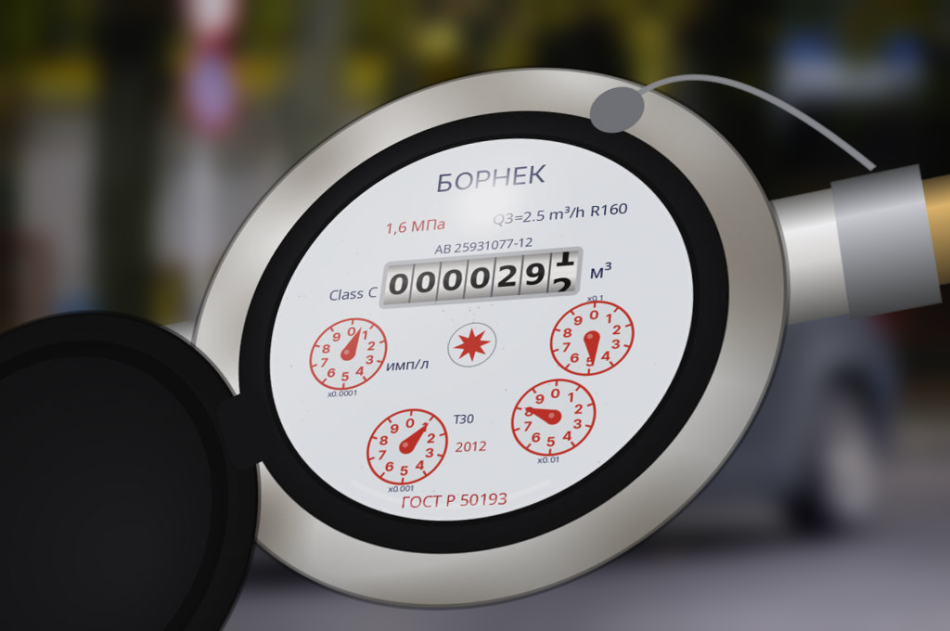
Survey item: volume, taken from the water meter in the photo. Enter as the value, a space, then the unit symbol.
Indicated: 291.4810 m³
